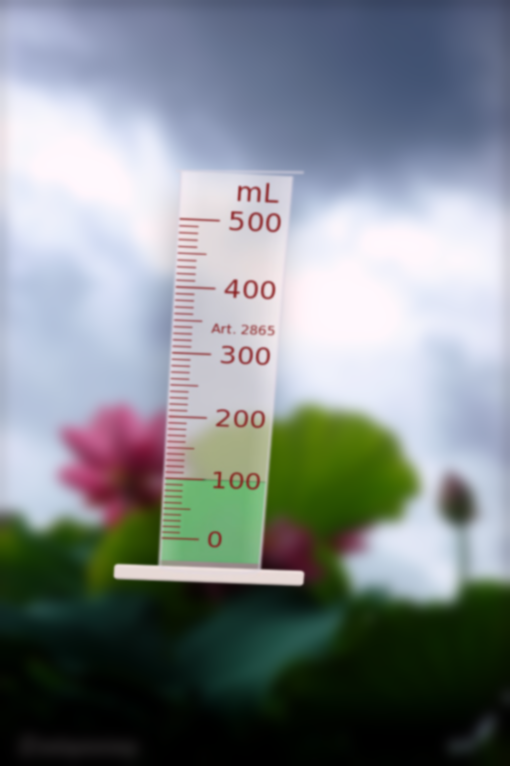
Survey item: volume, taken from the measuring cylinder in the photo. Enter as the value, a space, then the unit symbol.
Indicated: 100 mL
